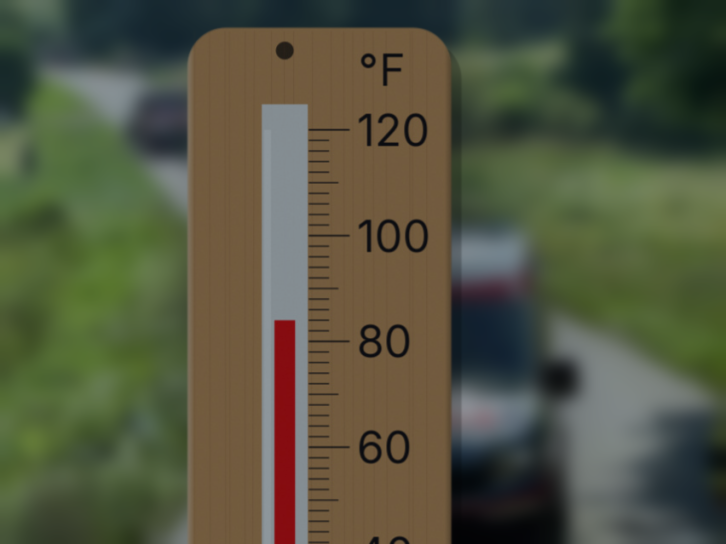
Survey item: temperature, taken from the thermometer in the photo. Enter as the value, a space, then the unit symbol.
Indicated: 84 °F
